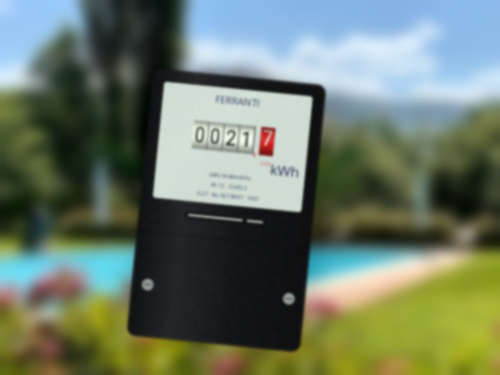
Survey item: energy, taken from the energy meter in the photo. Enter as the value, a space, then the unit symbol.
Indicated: 21.7 kWh
